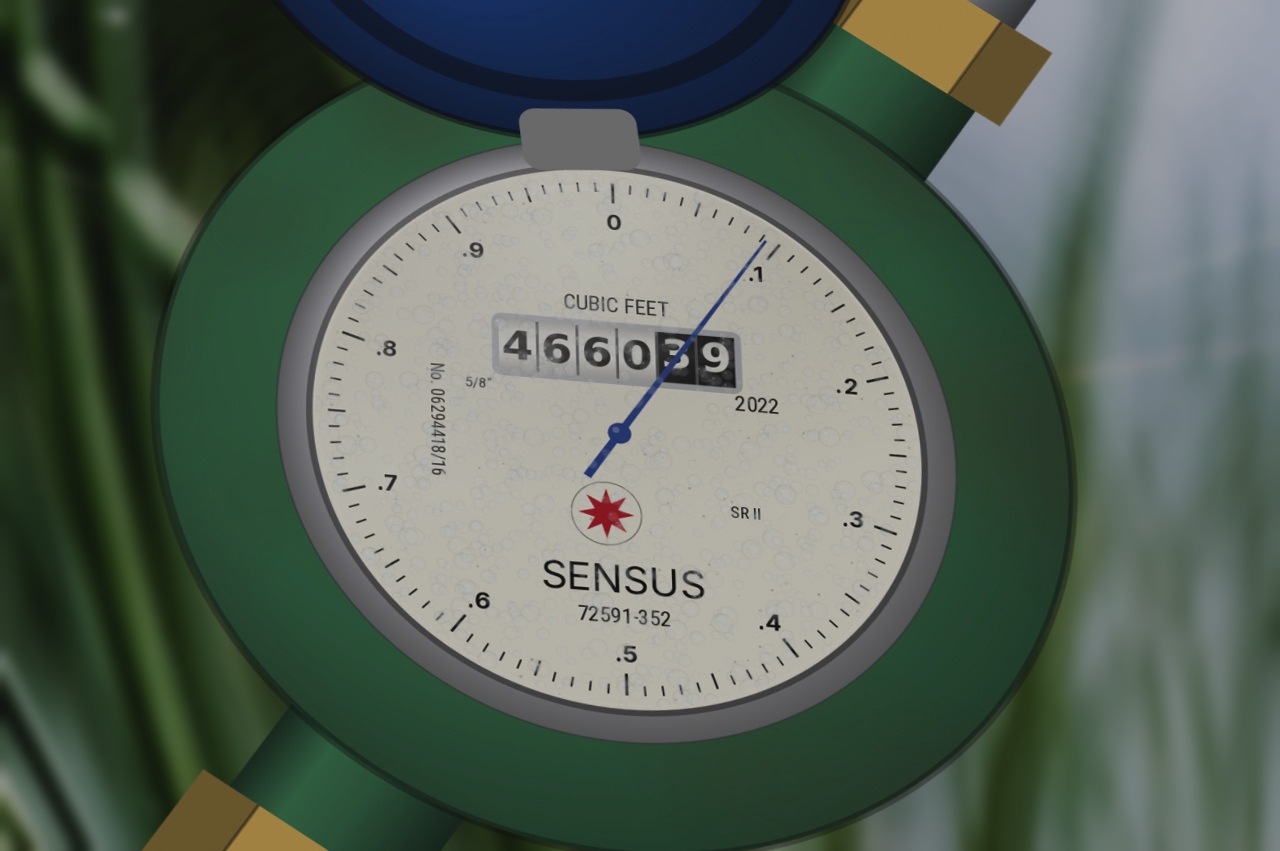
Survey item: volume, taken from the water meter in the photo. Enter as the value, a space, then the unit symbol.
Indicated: 466039.09 ft³
